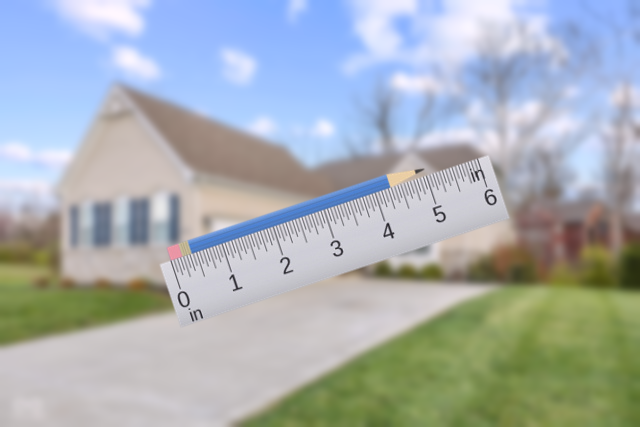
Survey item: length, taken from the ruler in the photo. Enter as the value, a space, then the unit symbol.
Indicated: 5 in
